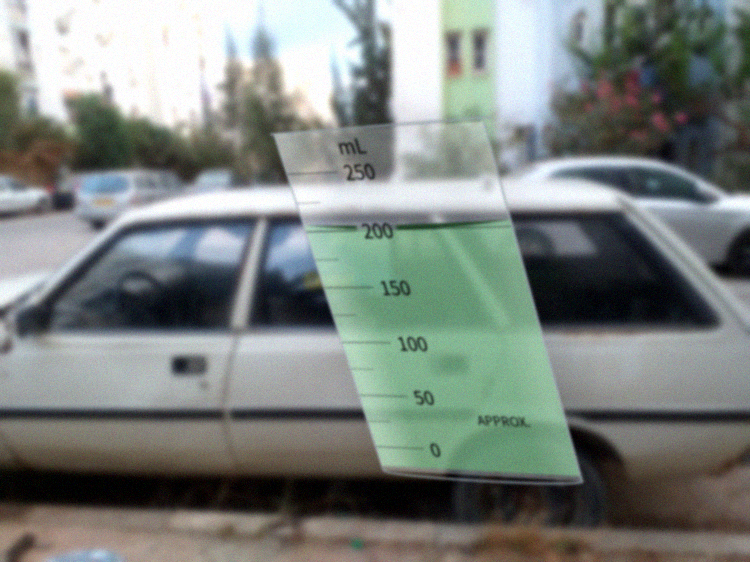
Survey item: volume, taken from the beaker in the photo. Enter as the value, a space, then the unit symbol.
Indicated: 200 mL
